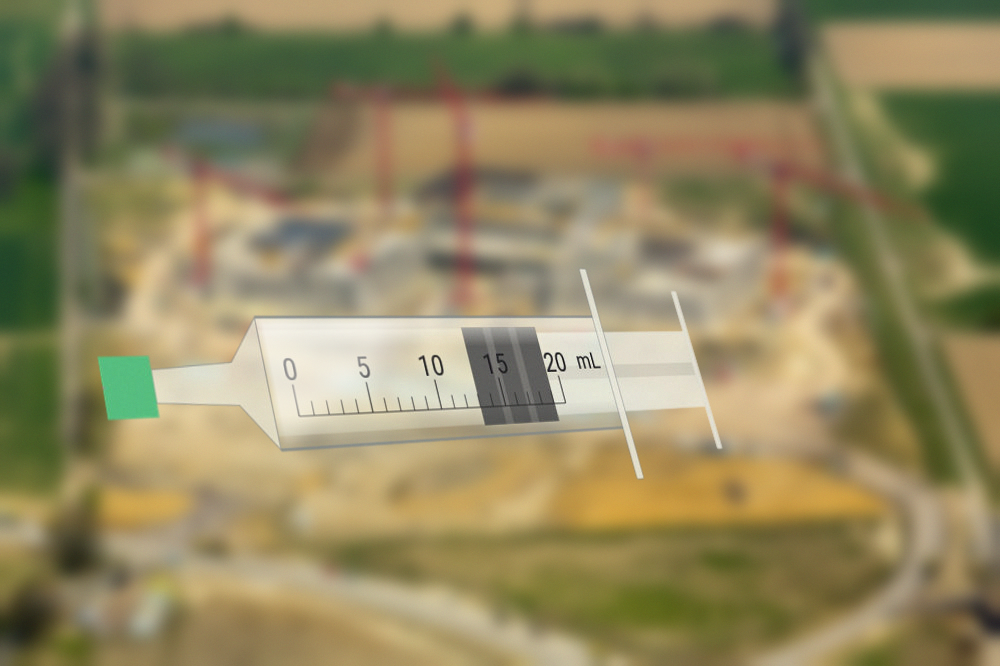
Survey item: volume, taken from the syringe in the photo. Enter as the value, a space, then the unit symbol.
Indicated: 13 mL
